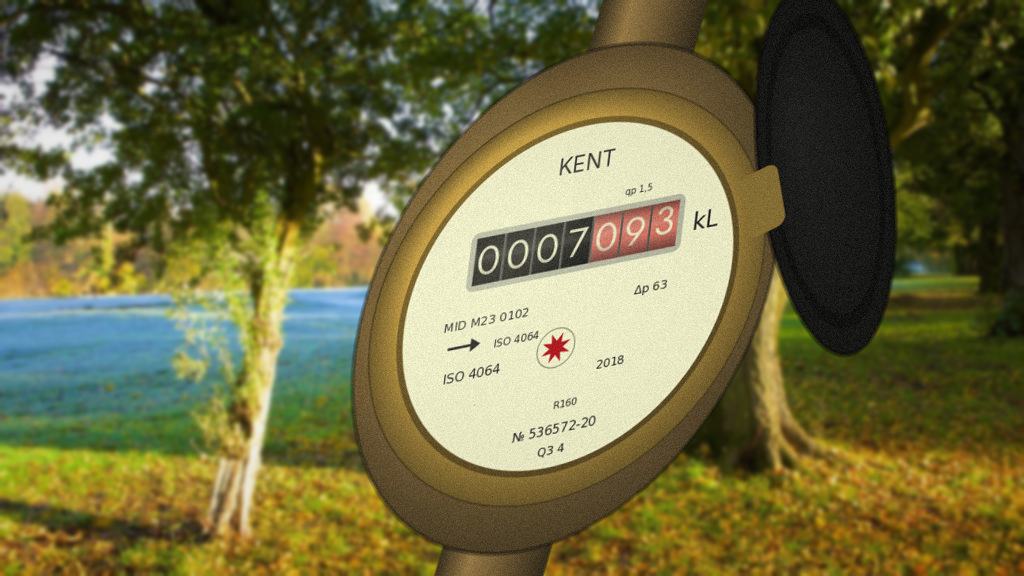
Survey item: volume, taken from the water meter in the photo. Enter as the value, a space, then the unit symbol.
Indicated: 7.093 kL
